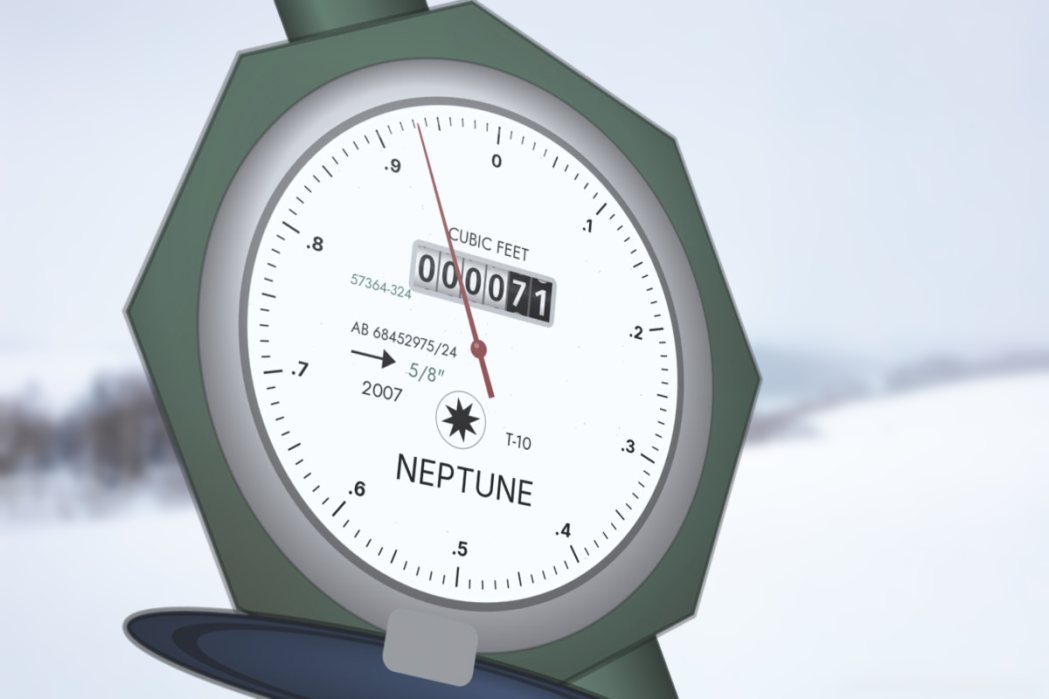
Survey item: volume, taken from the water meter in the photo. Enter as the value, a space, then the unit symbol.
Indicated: 70.93 ft³
